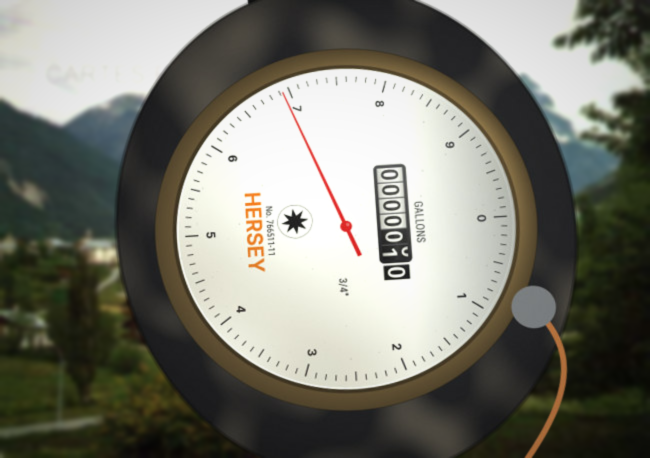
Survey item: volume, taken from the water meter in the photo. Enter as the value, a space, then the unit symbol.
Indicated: 6.9 gal
